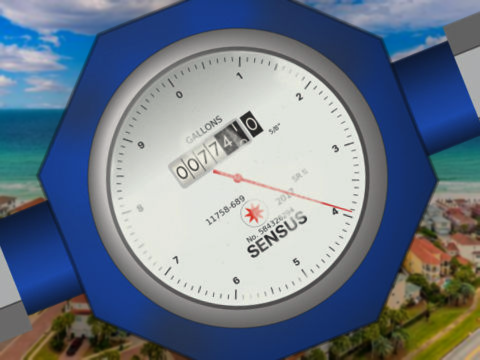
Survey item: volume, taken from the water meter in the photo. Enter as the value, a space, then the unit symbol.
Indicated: 77413.9 gal
